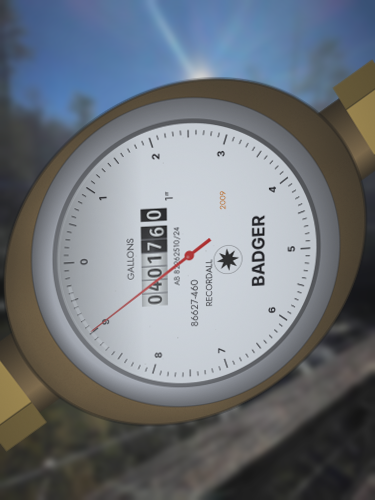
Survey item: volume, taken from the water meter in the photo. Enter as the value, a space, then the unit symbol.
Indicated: 401759.0 gal
